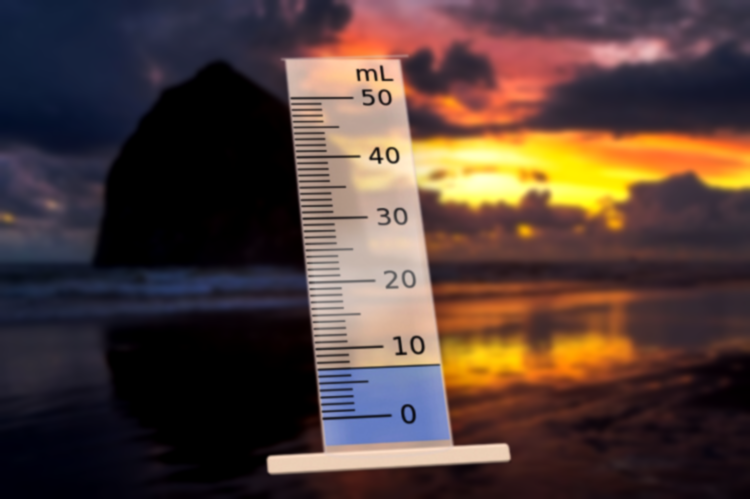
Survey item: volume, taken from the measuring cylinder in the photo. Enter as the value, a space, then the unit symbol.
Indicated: 7 mL
